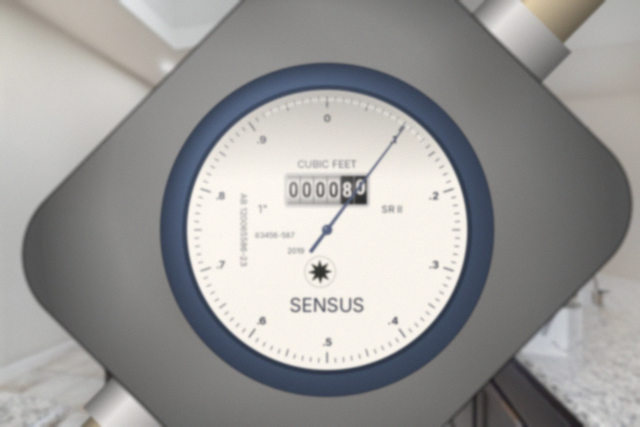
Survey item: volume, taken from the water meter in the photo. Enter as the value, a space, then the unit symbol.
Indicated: 80.10 ft³
